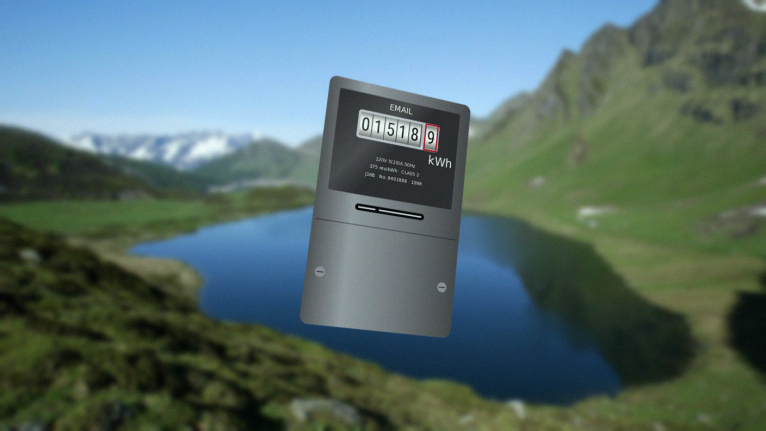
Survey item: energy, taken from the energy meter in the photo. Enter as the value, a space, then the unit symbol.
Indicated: 1518.9 kWh
